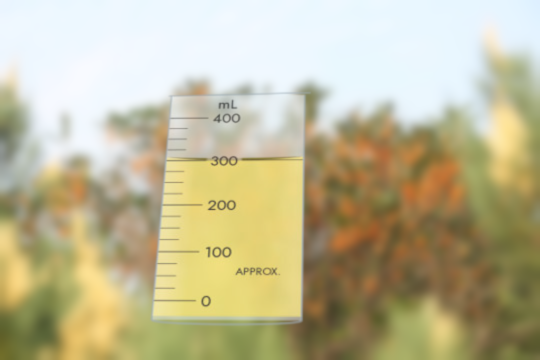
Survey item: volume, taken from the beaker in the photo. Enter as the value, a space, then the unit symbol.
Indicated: 300 mL
